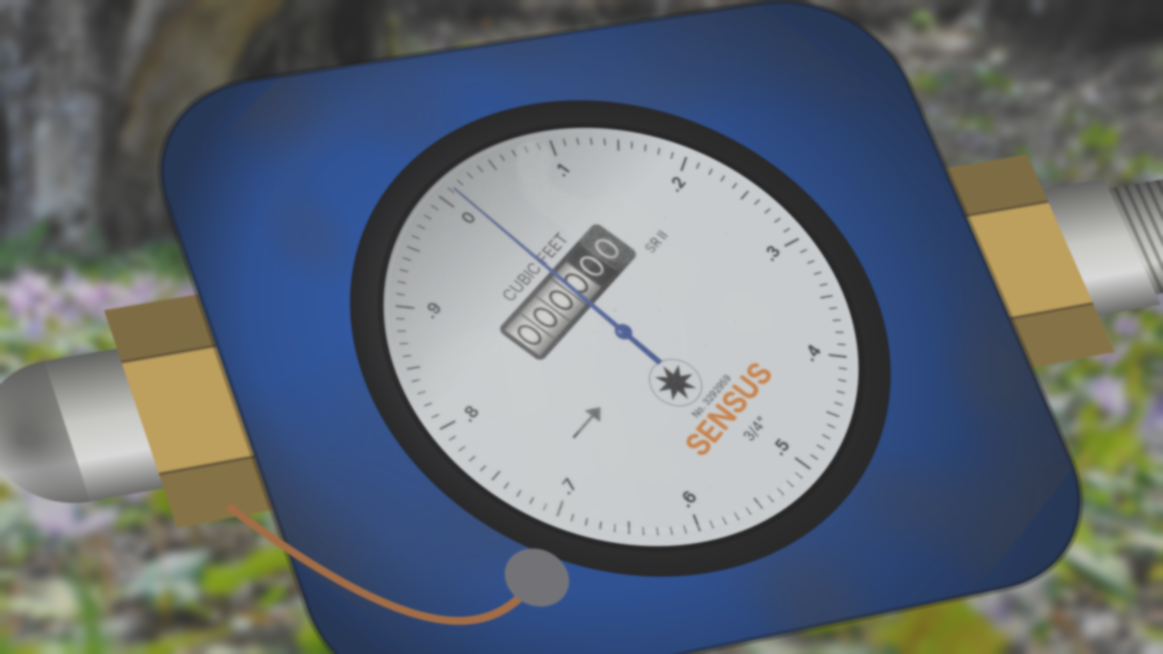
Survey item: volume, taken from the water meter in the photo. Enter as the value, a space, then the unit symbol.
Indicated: 0.01 ft³
